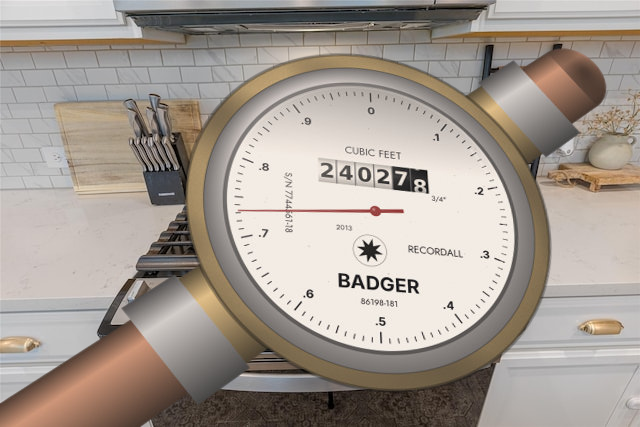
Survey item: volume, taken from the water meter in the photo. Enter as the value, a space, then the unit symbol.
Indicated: 240277.73 ft³
